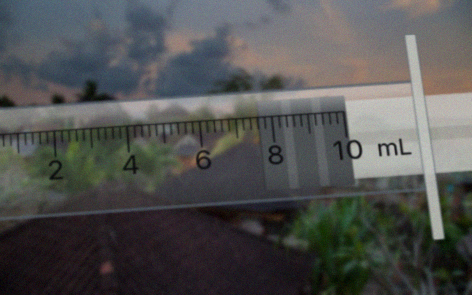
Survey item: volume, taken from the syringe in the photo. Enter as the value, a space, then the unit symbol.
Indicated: 7.6 mL
